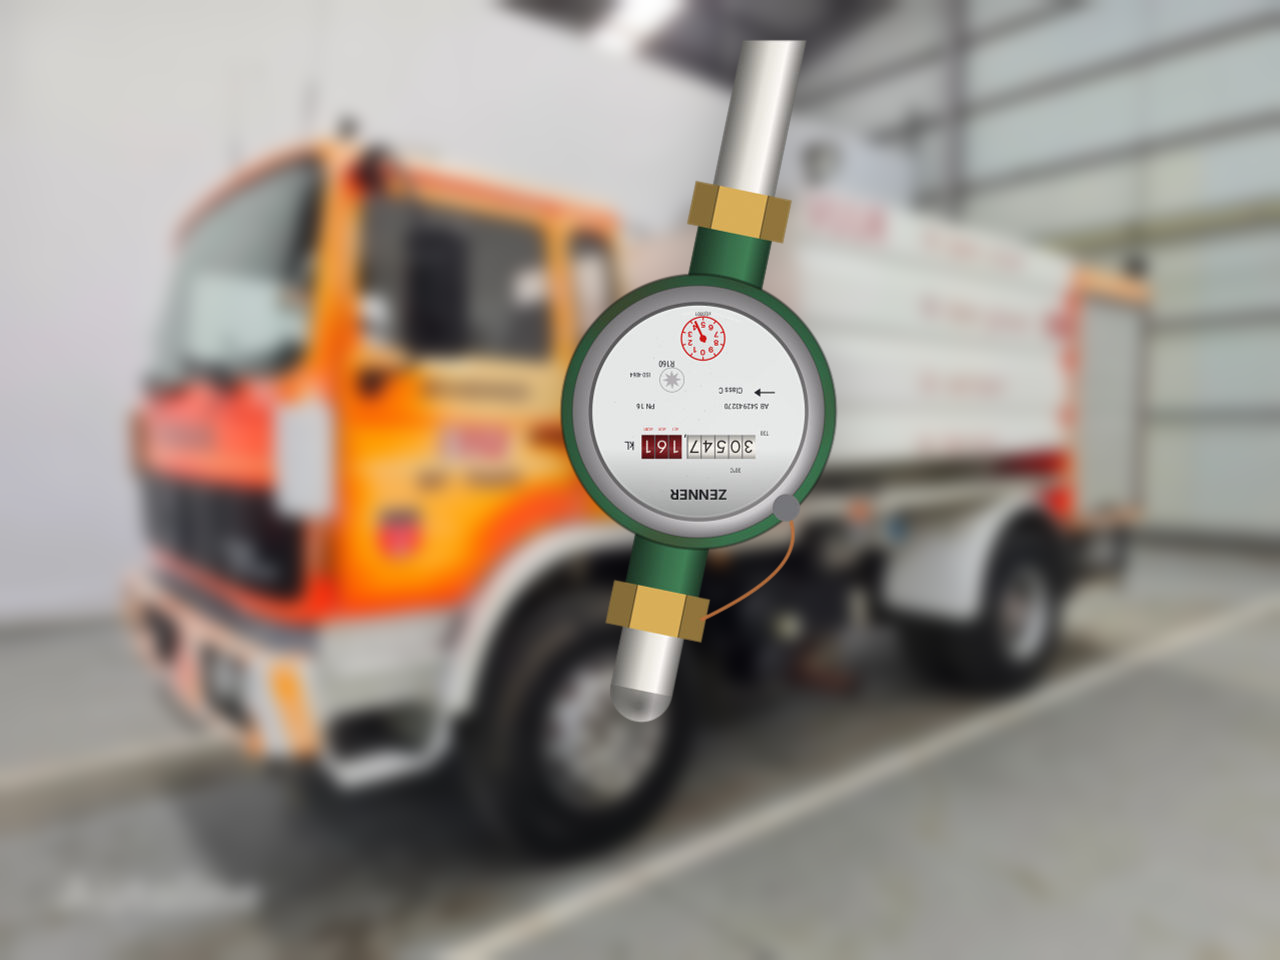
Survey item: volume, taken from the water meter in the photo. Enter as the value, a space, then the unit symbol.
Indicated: 30547.1614 kL
